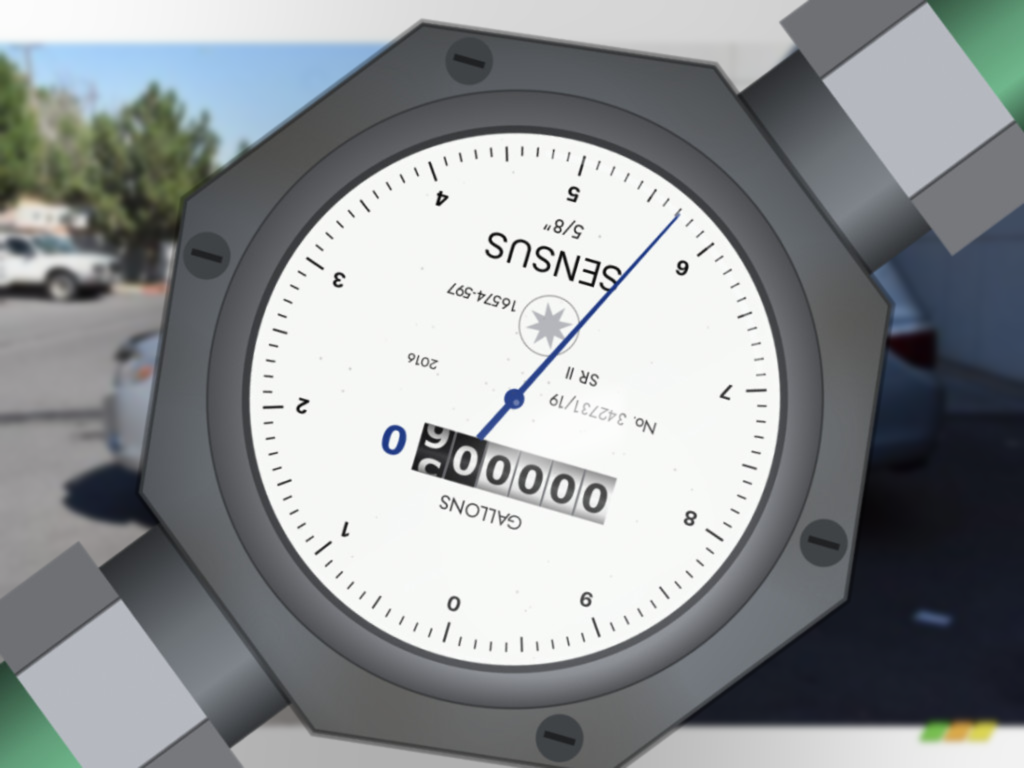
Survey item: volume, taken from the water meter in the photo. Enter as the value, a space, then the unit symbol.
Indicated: 55.7 gal
